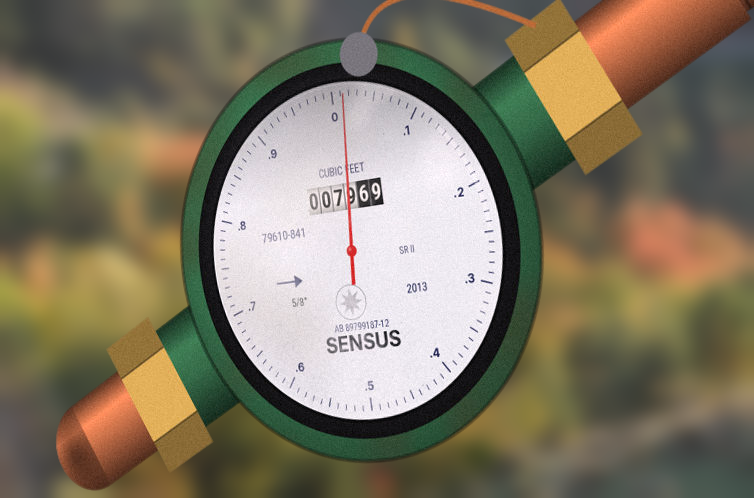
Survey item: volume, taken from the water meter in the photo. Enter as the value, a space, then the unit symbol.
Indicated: 7969.01 ft³
